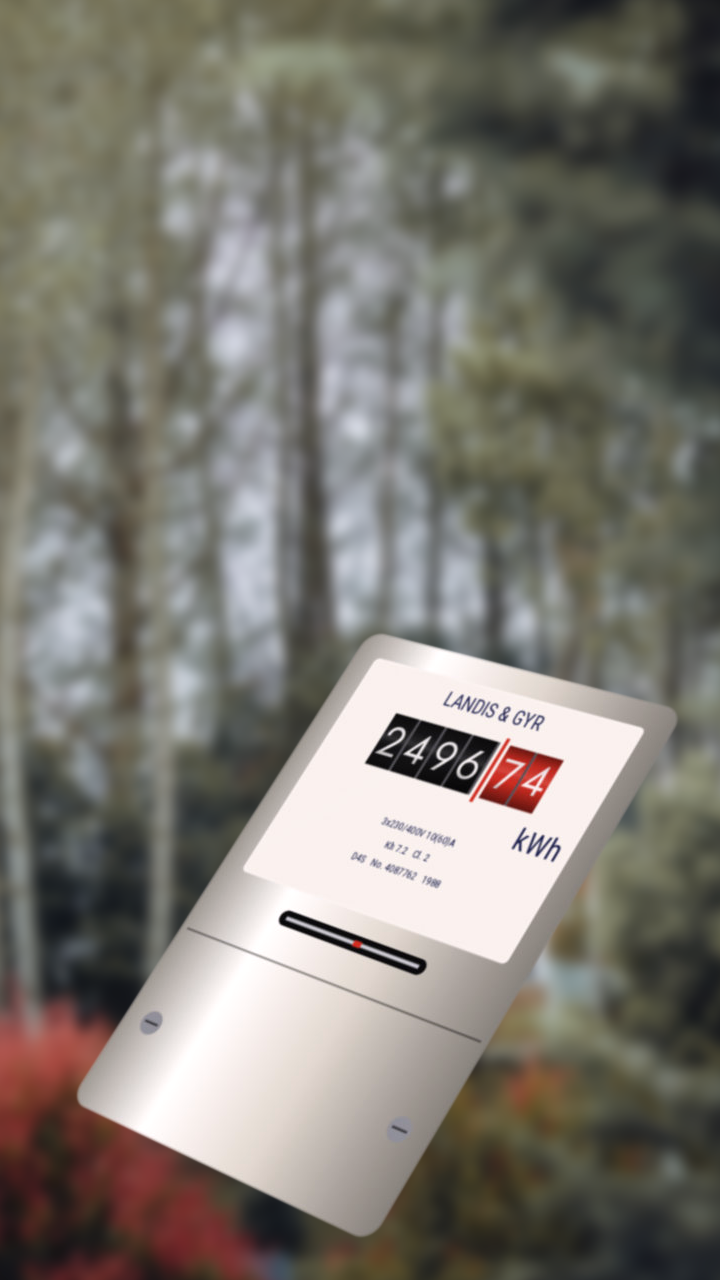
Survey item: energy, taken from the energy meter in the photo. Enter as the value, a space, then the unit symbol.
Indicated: 2496.74 kWh
